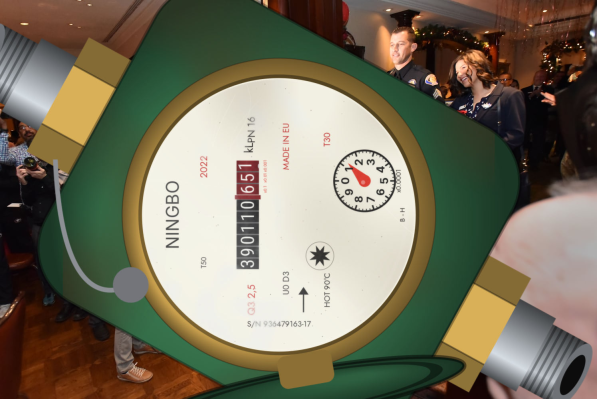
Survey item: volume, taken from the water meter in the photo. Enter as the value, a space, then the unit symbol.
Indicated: 390110.6511 kL
